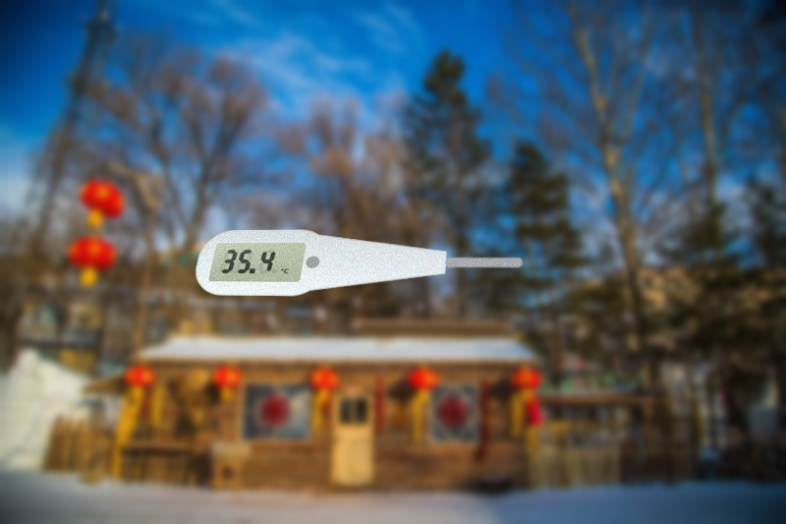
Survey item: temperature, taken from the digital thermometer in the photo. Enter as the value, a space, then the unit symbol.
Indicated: 35.4 °C
